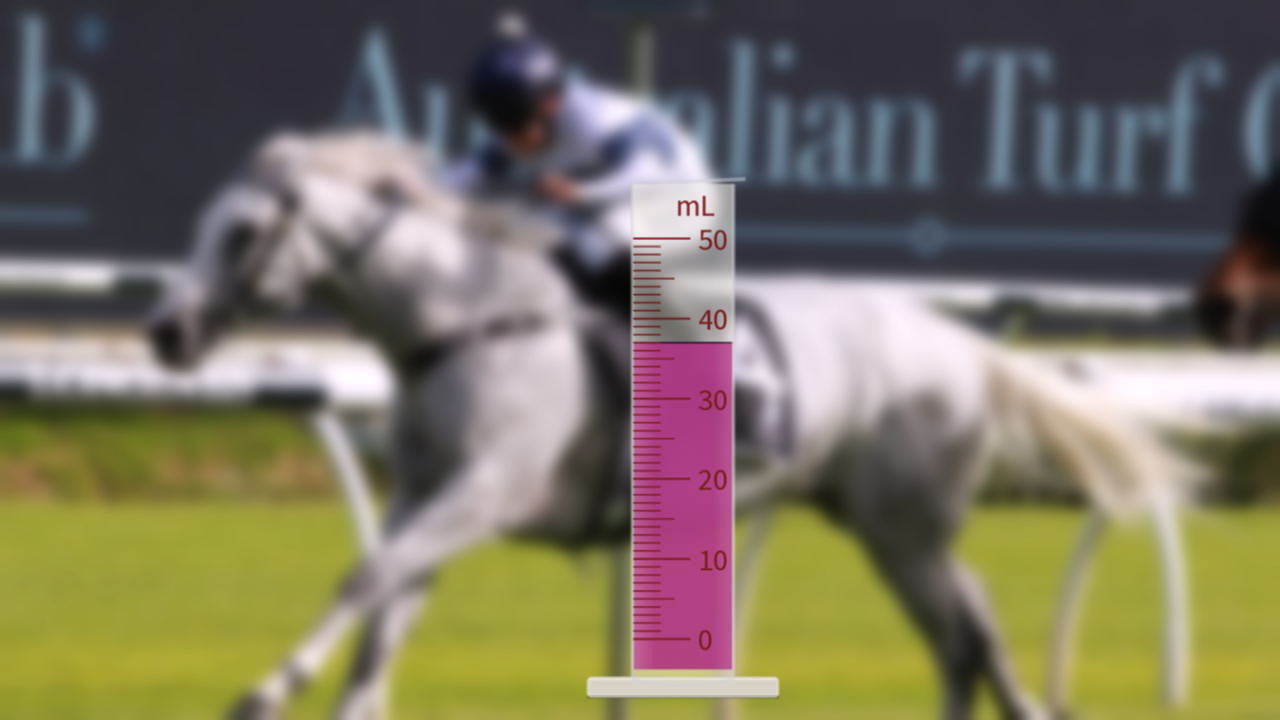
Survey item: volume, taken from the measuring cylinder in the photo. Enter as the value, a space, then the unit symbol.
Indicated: 37 mL
